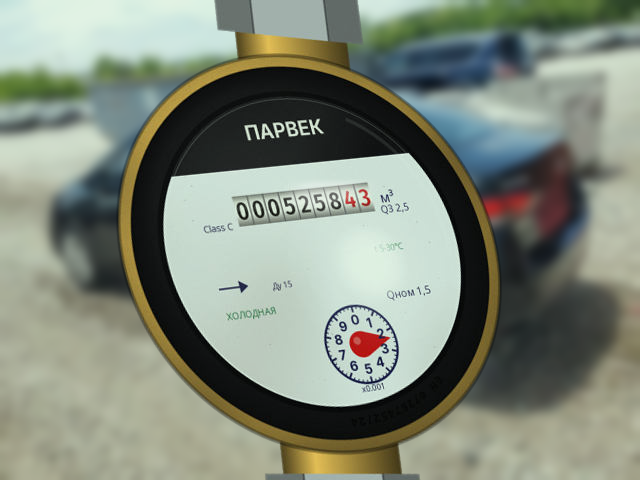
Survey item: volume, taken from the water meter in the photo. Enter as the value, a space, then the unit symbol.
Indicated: 5258.432 m³
